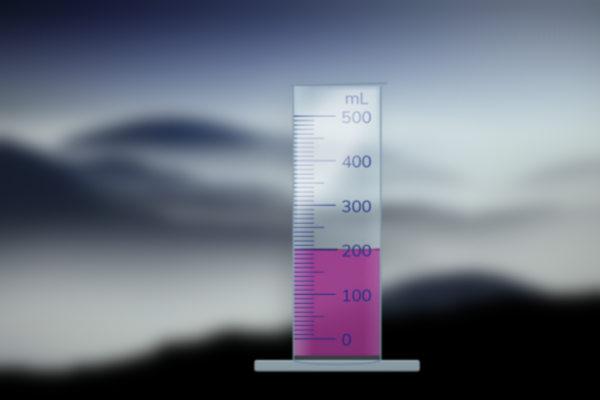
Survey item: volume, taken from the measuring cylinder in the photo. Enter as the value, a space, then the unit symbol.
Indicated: 200 mL
